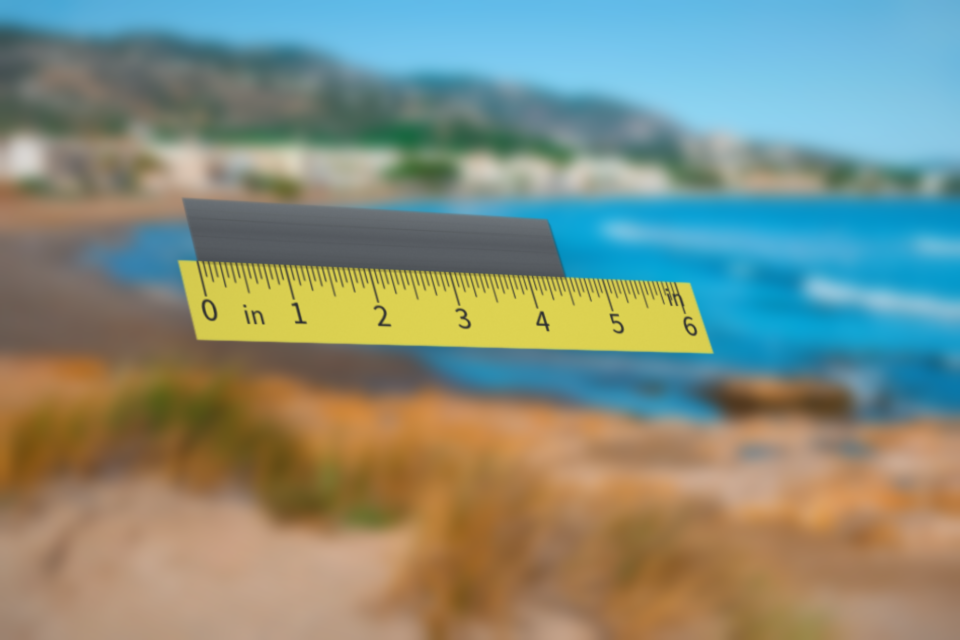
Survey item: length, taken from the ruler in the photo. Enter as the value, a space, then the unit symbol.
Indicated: 4.5 in
